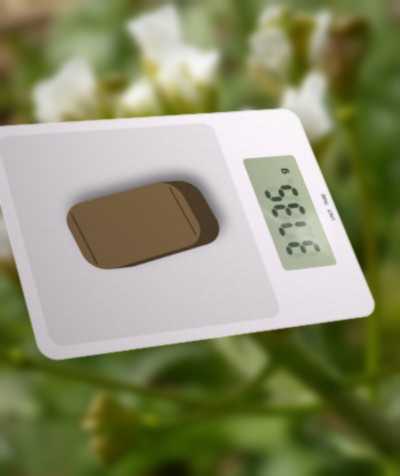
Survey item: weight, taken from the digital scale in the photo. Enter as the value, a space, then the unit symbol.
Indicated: 3735 g
